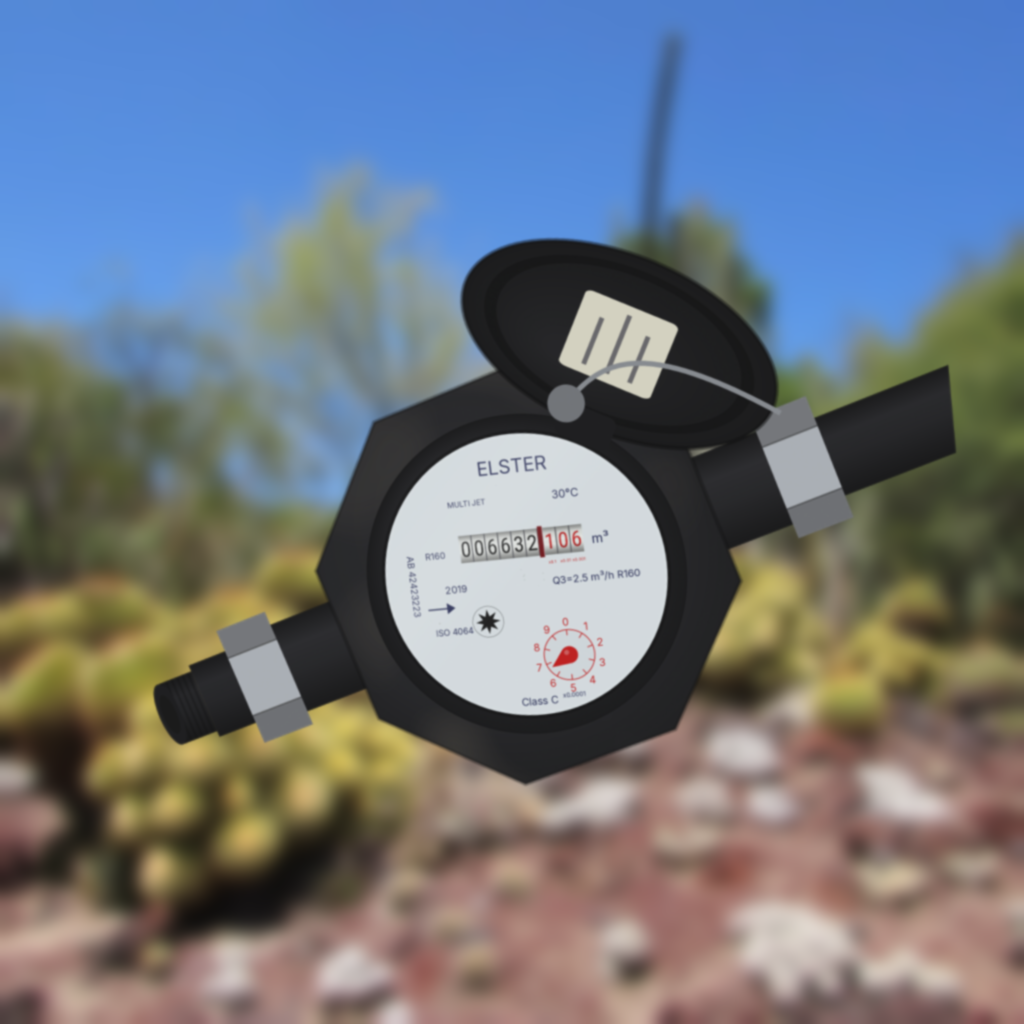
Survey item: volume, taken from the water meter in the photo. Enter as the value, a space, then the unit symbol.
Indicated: 6632.1066 m³
